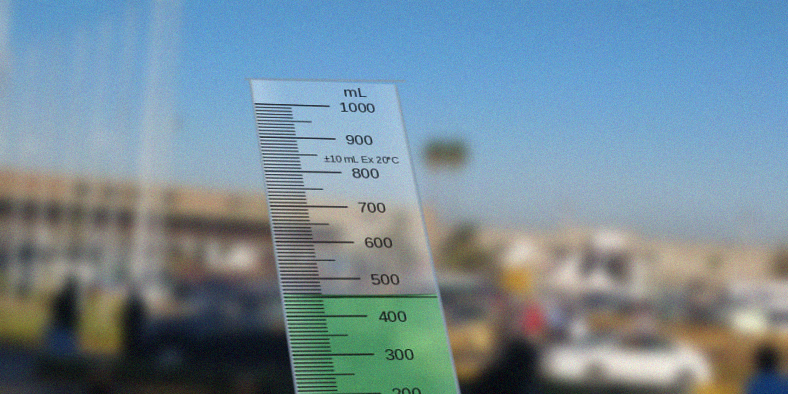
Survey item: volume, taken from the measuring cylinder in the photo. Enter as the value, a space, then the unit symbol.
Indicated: 450 mL
